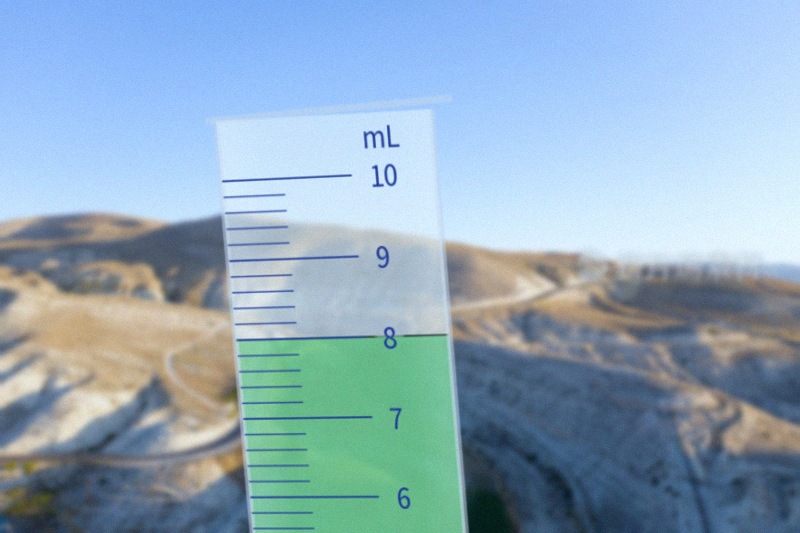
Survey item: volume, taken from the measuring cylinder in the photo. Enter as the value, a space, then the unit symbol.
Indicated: 8 mL
